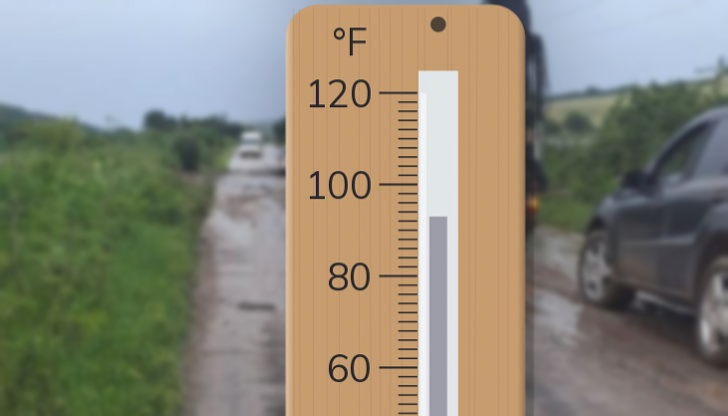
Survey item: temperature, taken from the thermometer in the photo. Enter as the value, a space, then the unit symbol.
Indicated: 93 °F
